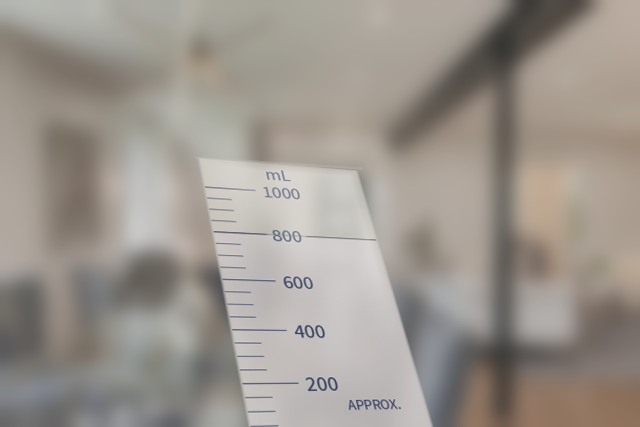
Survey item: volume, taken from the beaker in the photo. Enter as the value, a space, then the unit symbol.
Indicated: 800 mL
